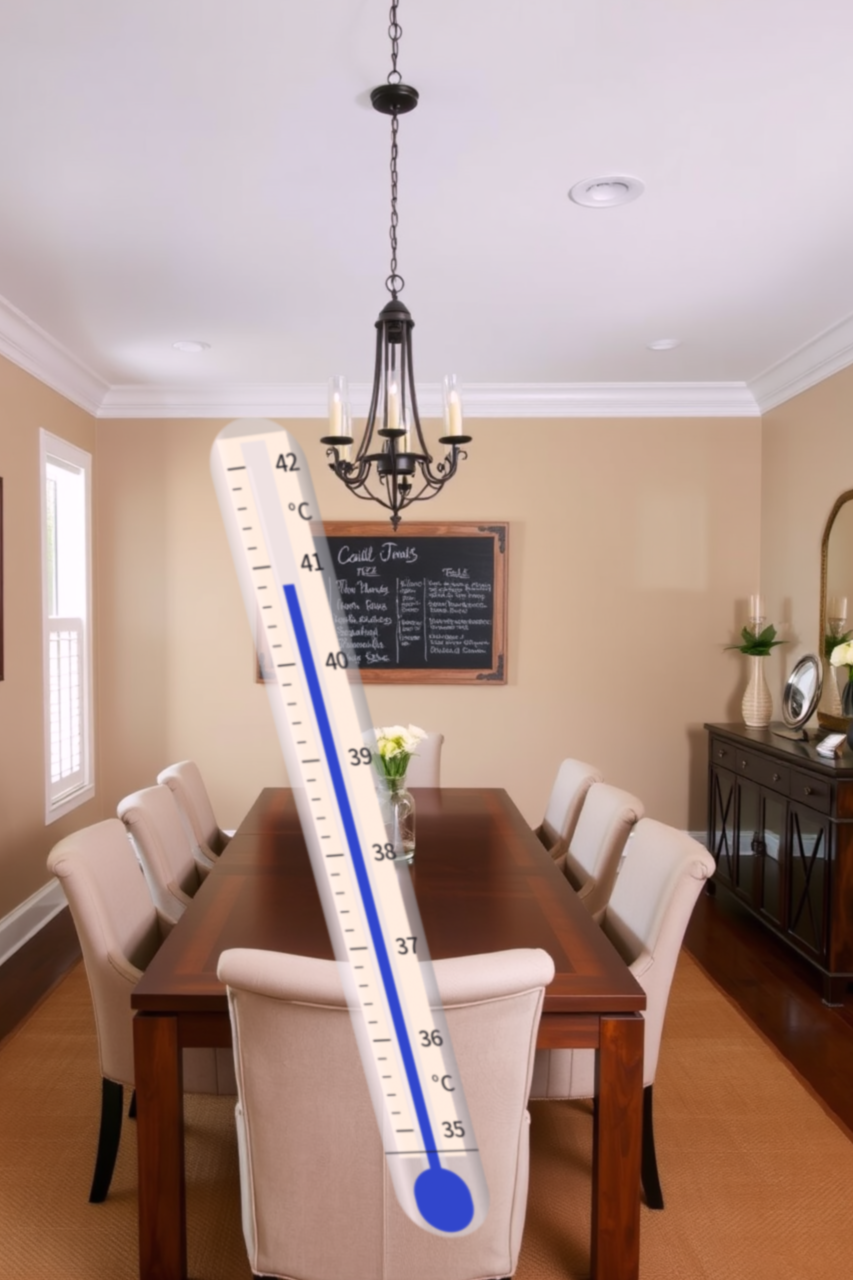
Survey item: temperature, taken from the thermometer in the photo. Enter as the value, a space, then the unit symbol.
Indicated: 40.8 °C
